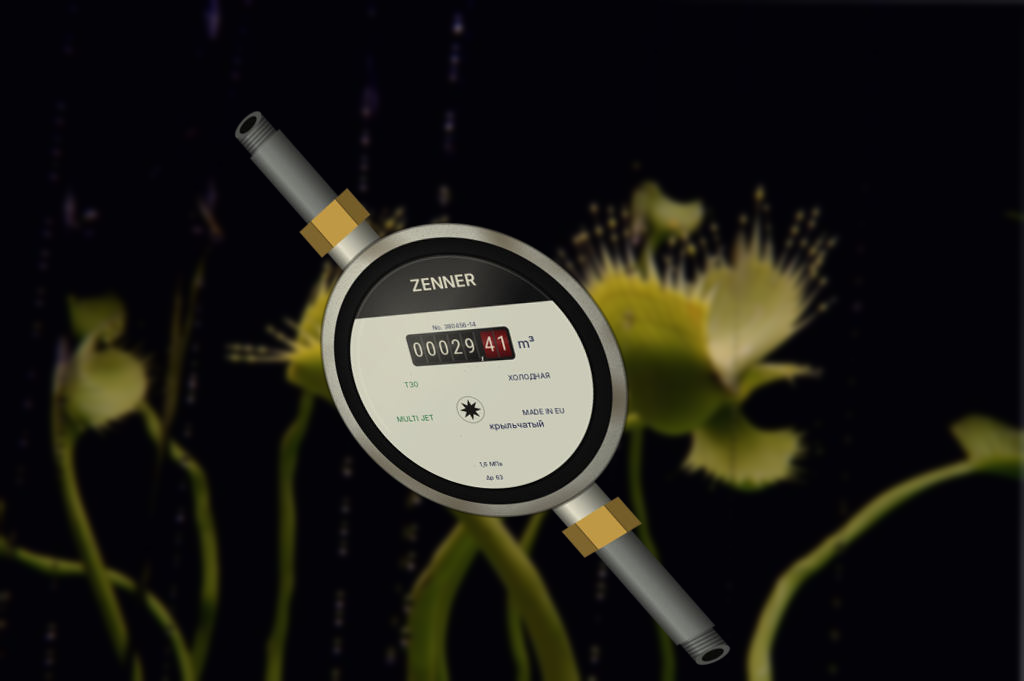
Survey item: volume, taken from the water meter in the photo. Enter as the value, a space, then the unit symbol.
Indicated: 29.41 m³
